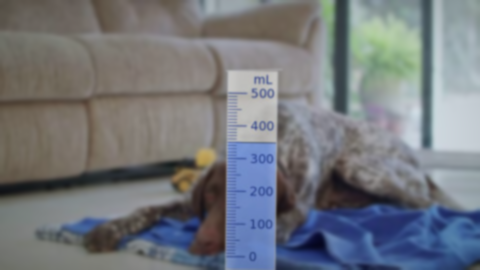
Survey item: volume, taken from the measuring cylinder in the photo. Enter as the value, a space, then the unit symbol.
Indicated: 350 mL
